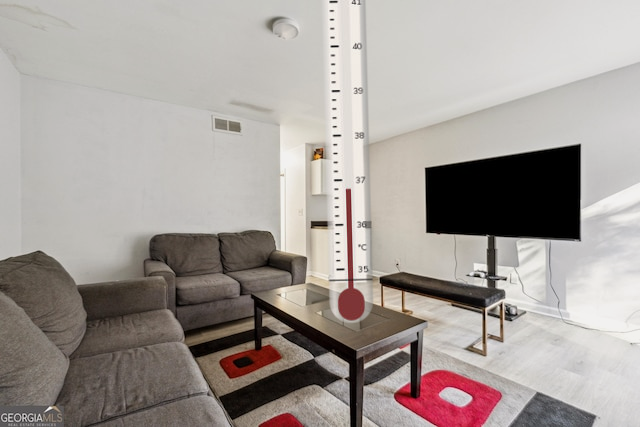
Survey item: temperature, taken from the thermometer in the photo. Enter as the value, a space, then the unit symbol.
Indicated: 36.8 °C
